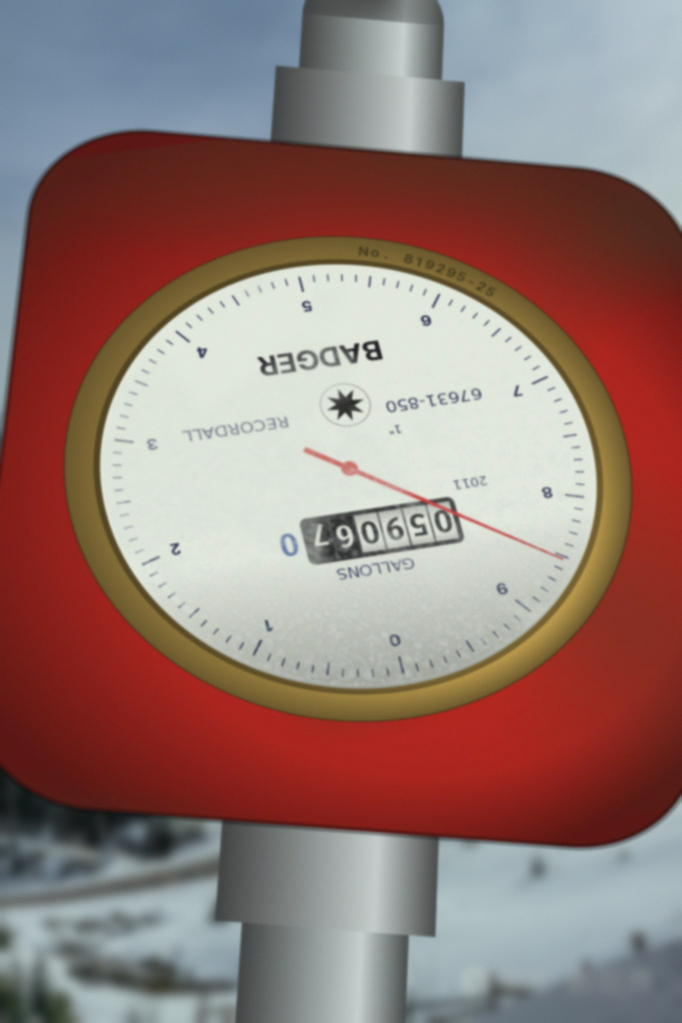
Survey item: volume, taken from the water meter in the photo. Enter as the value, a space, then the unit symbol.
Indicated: 590668.5 gal
